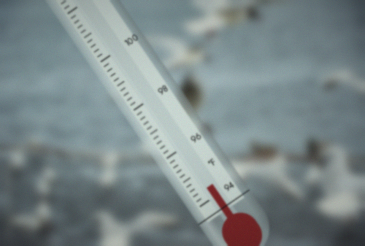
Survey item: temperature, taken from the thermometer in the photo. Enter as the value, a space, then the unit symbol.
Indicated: 94.4 °F
